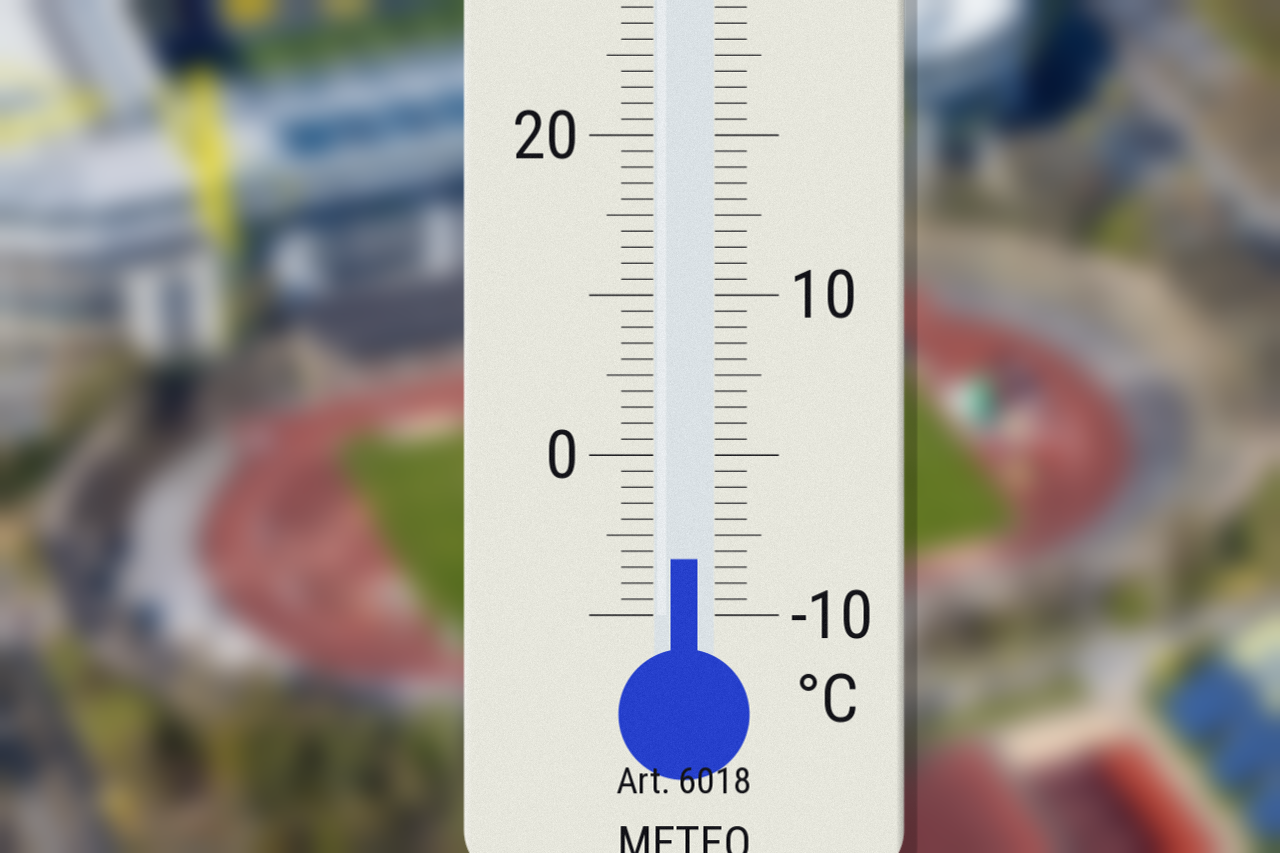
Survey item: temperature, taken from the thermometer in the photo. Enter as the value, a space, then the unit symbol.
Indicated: -6.5 °C
